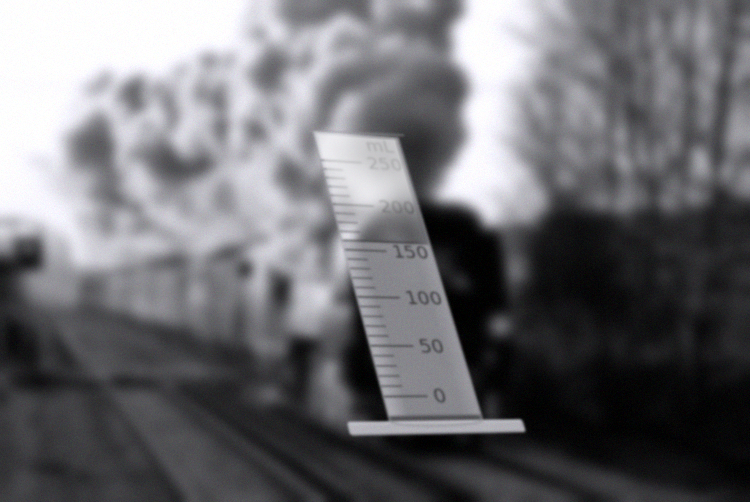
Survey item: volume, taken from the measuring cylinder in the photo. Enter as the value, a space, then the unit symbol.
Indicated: 160 mL
